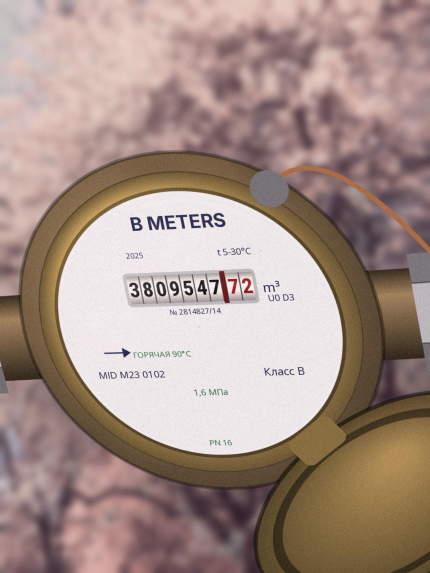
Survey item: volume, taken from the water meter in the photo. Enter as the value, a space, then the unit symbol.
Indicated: 3809547.72 m³
